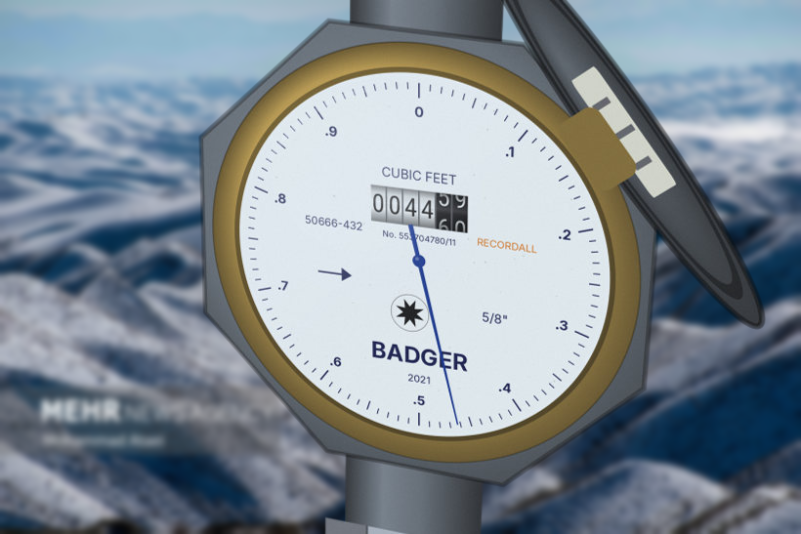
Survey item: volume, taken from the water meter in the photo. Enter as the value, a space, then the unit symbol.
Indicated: 4459.46 ft³
